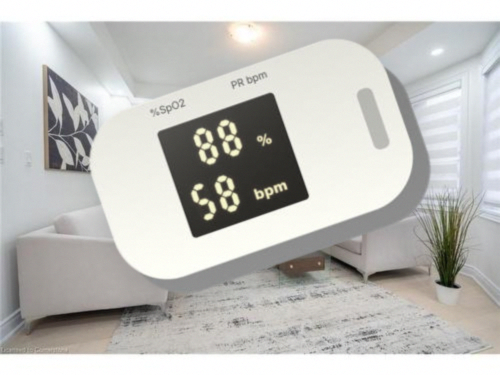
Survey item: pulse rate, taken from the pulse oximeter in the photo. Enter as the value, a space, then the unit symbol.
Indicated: 58 bpm
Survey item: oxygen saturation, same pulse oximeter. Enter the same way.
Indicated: 88 %
